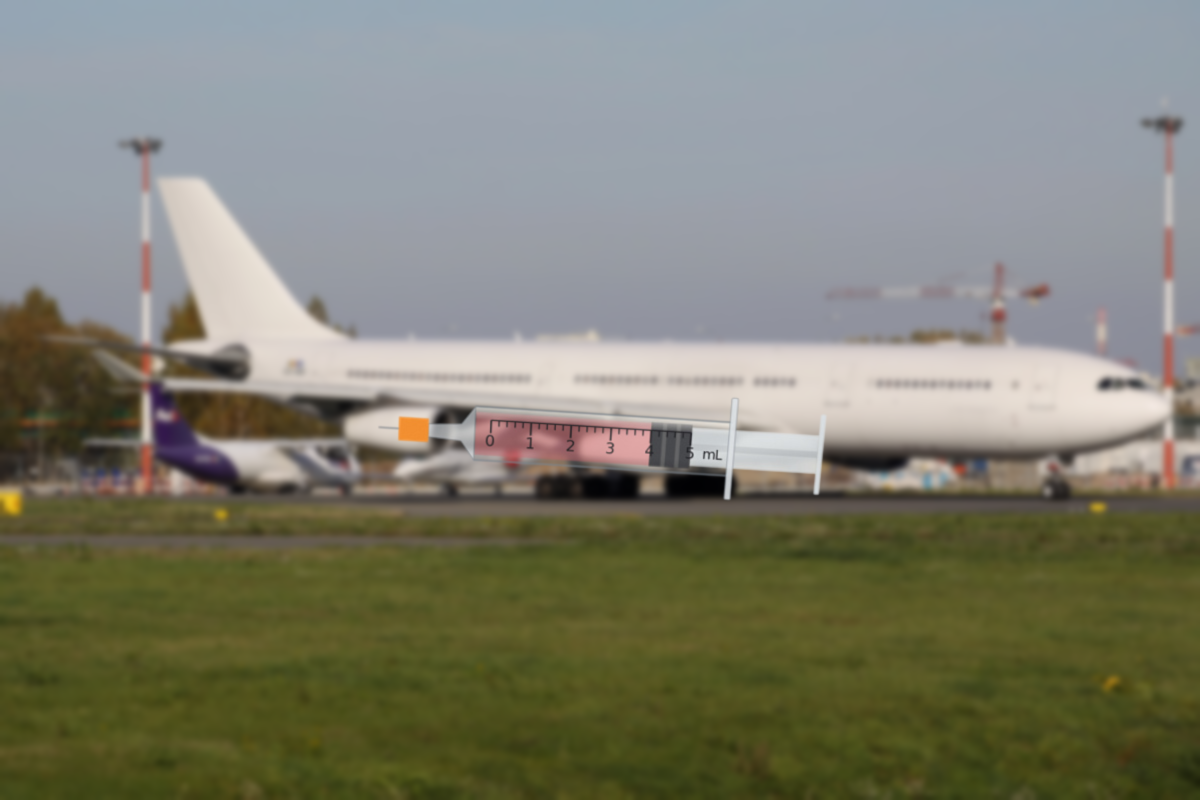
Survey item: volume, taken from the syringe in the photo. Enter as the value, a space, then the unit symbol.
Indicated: 4 mL
